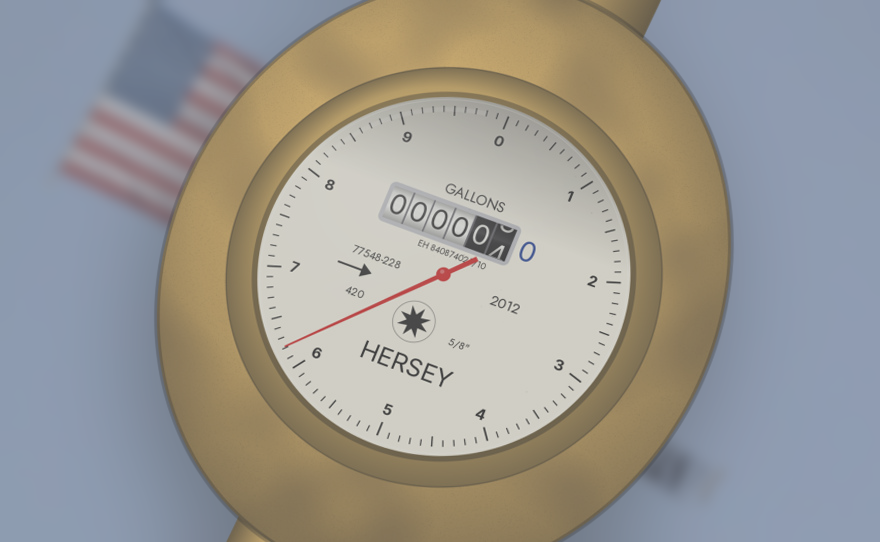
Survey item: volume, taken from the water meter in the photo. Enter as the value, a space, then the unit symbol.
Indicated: 36.2 gal
